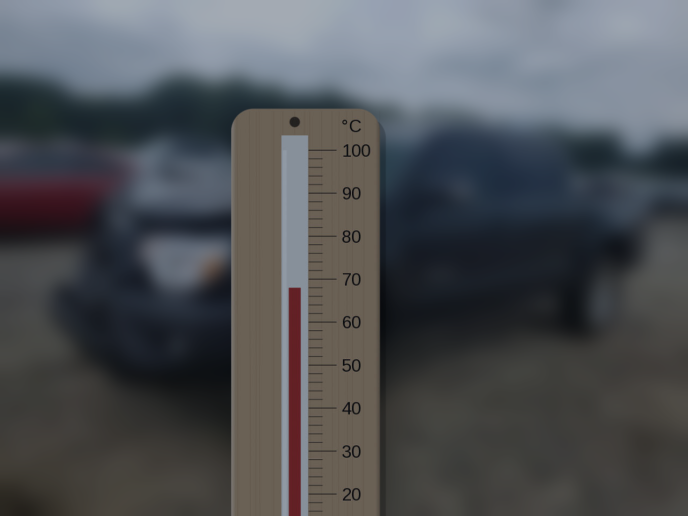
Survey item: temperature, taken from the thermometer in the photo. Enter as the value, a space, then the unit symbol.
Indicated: 68 °C
